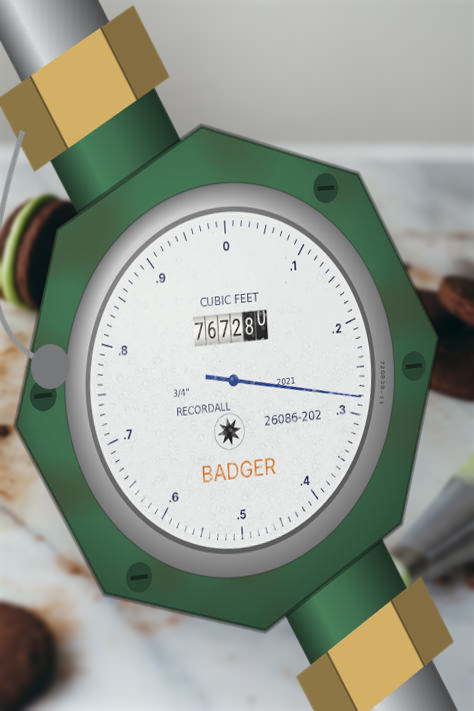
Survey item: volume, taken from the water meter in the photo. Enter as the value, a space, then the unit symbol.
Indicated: 767280.28 ft³
